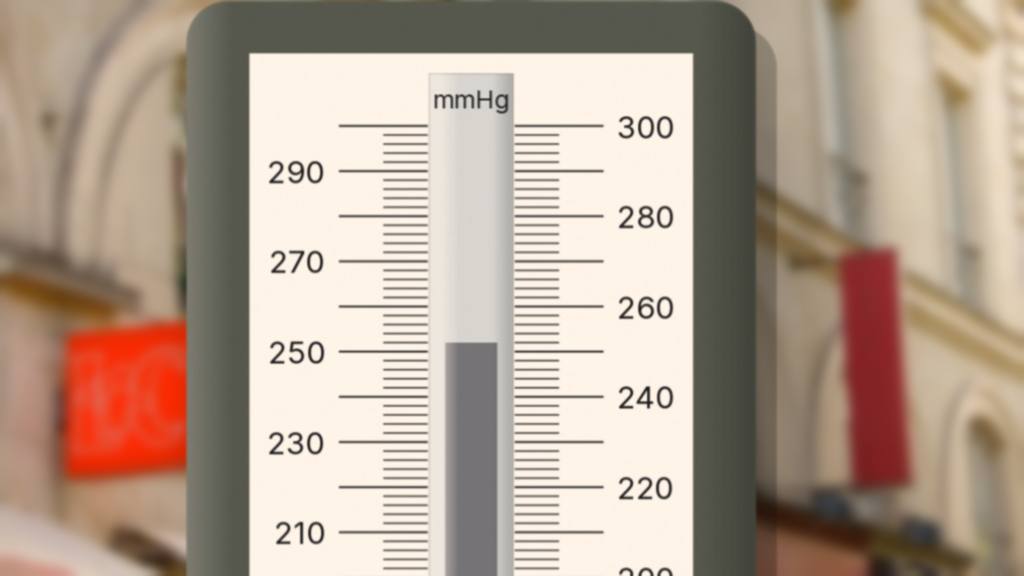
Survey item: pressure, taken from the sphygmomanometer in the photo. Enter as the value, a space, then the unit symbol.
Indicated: 252 mmHg
